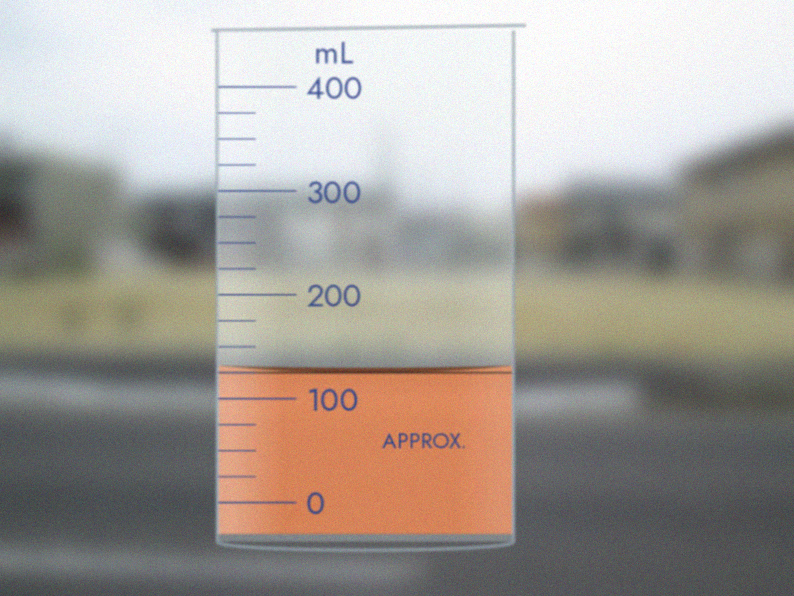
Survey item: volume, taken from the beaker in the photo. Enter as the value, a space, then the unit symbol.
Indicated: 125 mL
